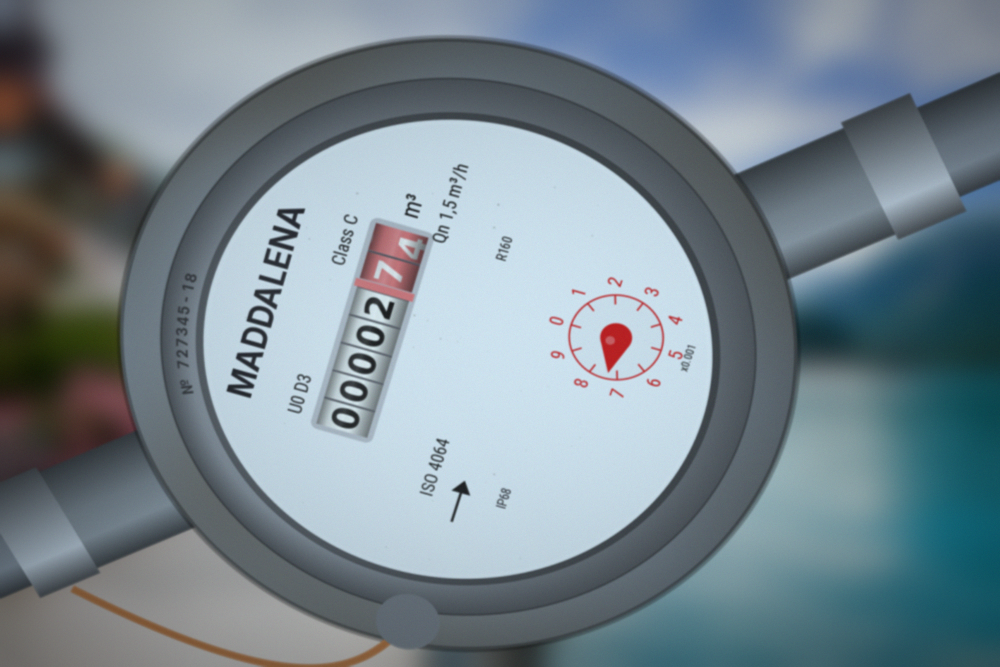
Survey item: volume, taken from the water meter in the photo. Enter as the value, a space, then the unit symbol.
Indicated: 2.737 m³
